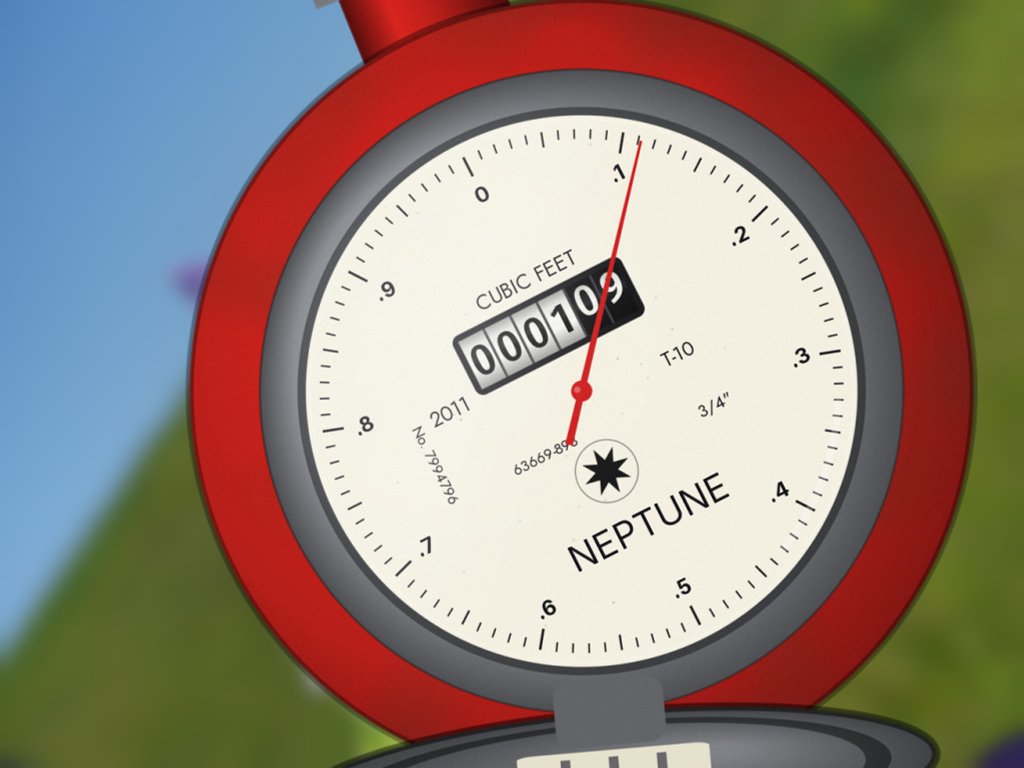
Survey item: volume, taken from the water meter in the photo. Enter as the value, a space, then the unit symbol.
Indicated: 109.11 ft³
